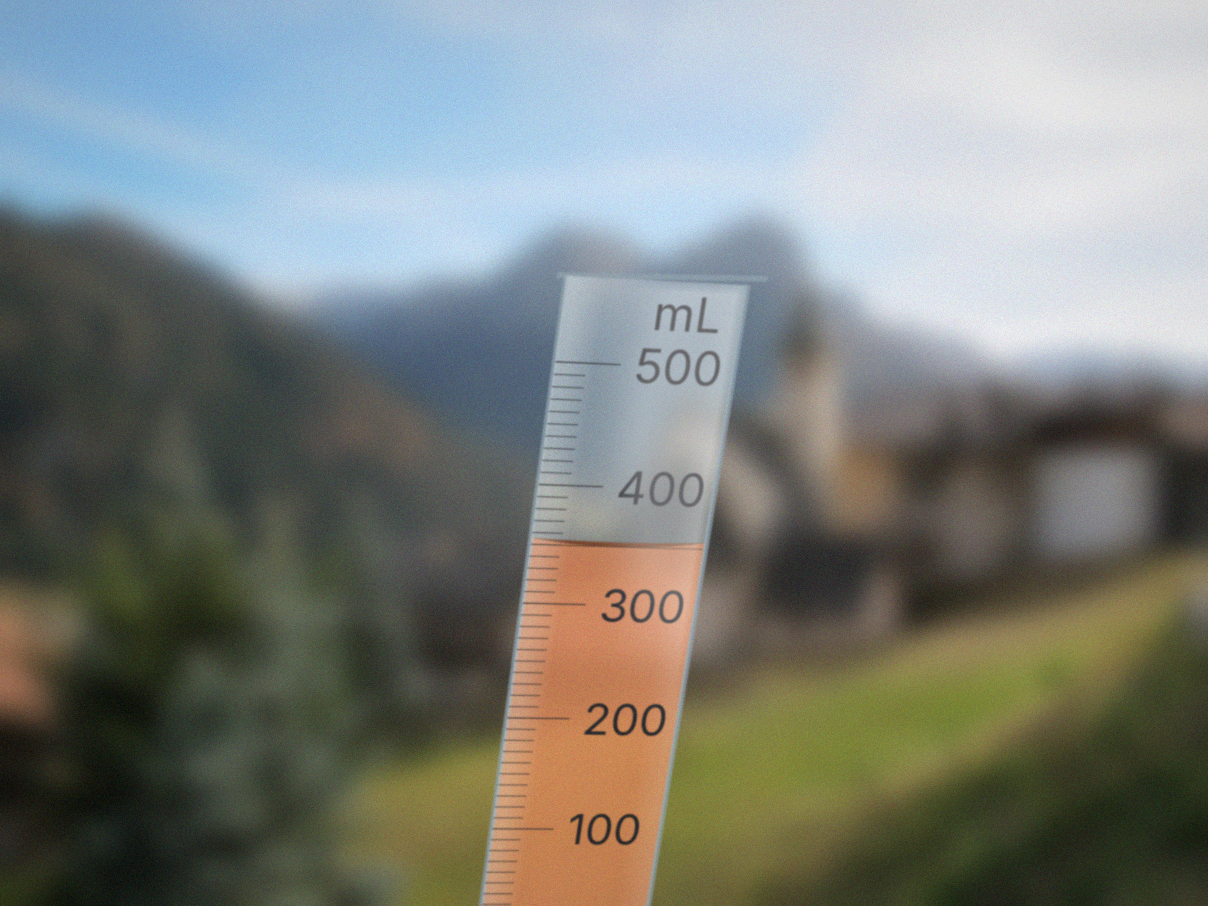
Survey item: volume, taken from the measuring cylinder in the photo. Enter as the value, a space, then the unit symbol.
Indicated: 350 mL
